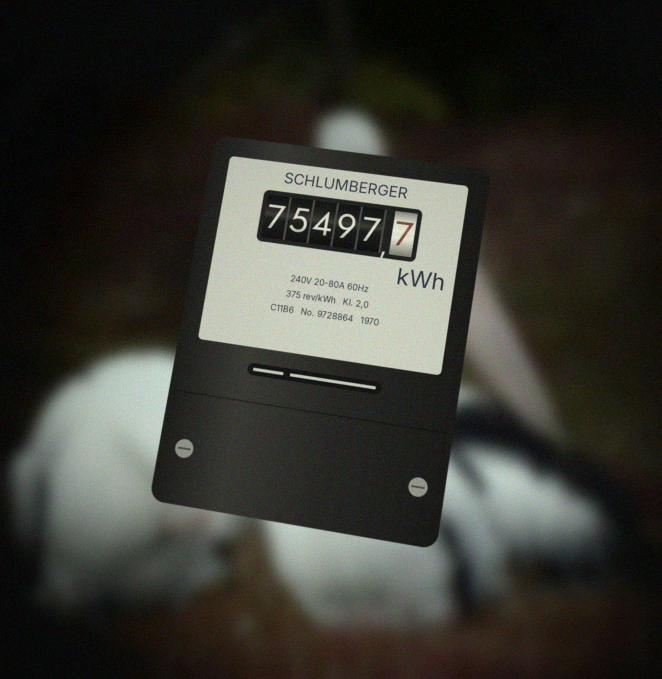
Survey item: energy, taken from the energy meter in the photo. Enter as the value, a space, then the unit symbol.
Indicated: 75497.7 kWh
